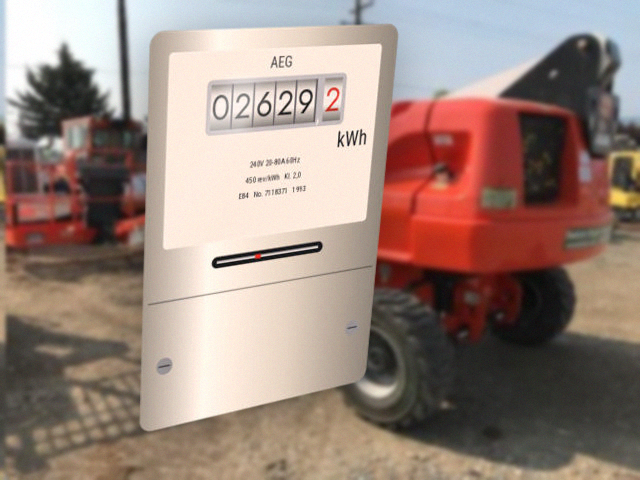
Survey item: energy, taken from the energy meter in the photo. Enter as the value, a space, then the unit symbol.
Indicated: 2629.2 kWh
